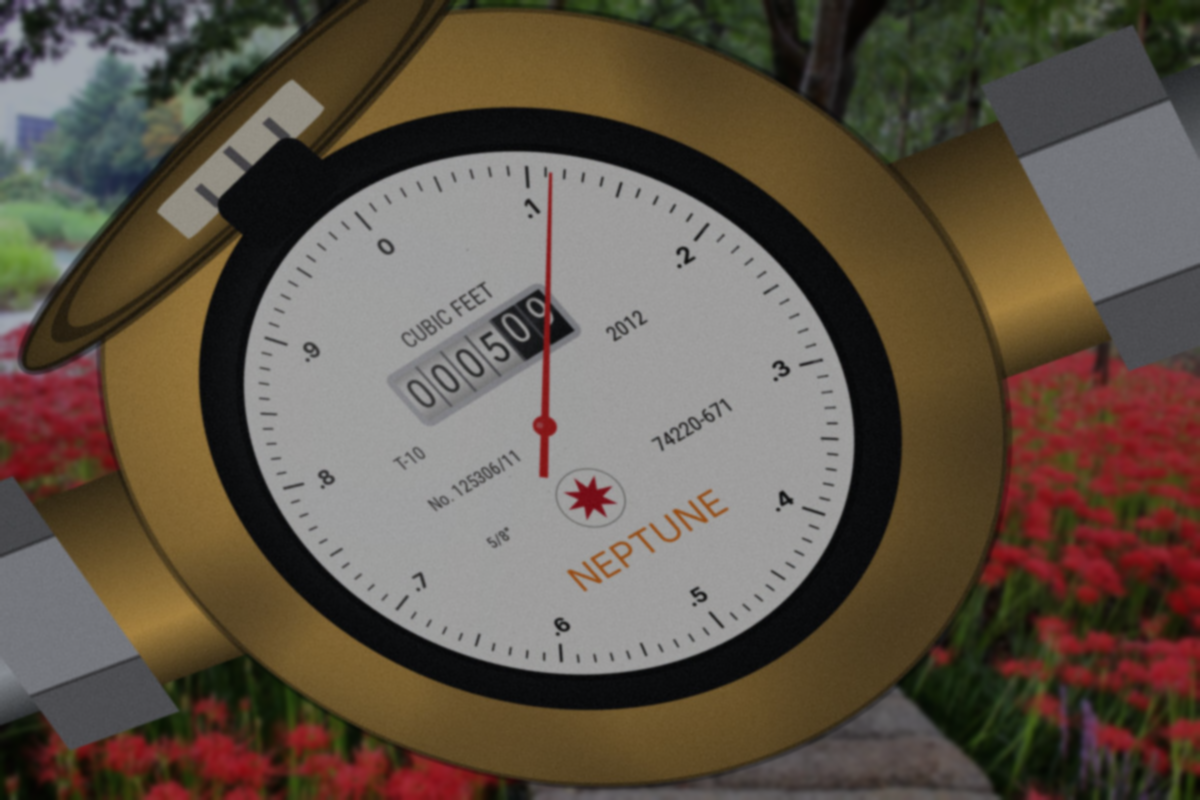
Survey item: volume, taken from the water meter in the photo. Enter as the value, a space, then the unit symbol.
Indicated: 509.11 ft³
